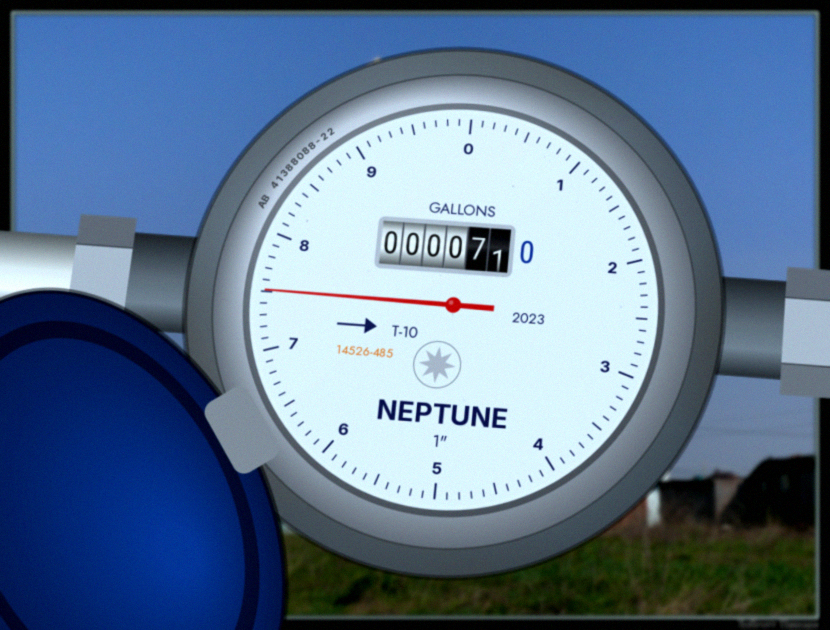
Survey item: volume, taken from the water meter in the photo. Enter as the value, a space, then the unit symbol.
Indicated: 707.5 gal
